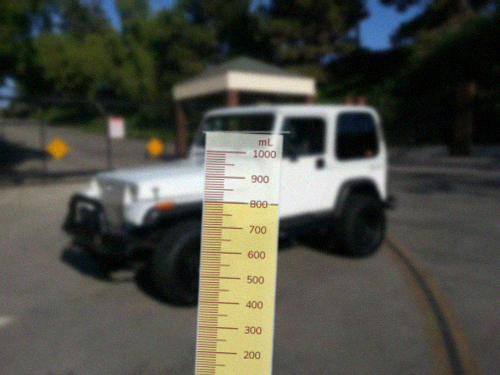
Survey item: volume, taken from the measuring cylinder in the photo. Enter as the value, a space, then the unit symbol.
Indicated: 800 mL
